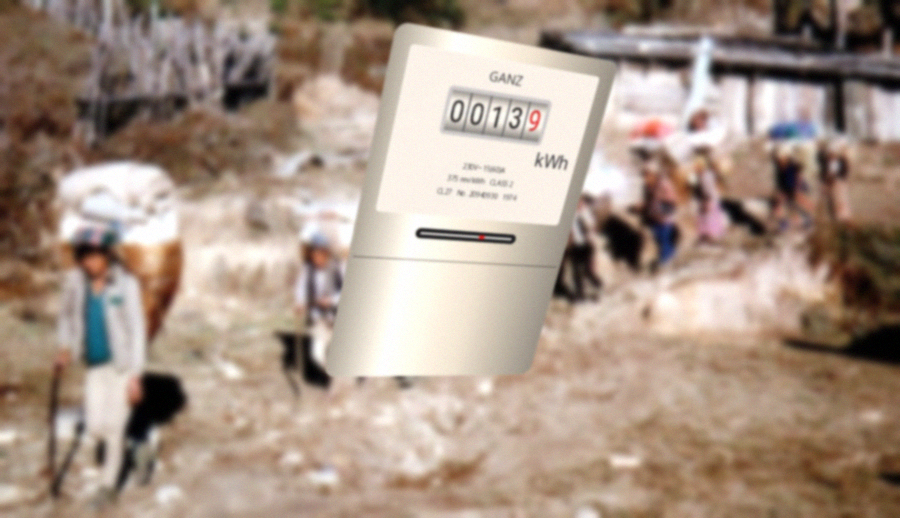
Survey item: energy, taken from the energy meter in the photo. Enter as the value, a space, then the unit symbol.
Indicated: 13.9 kWh
